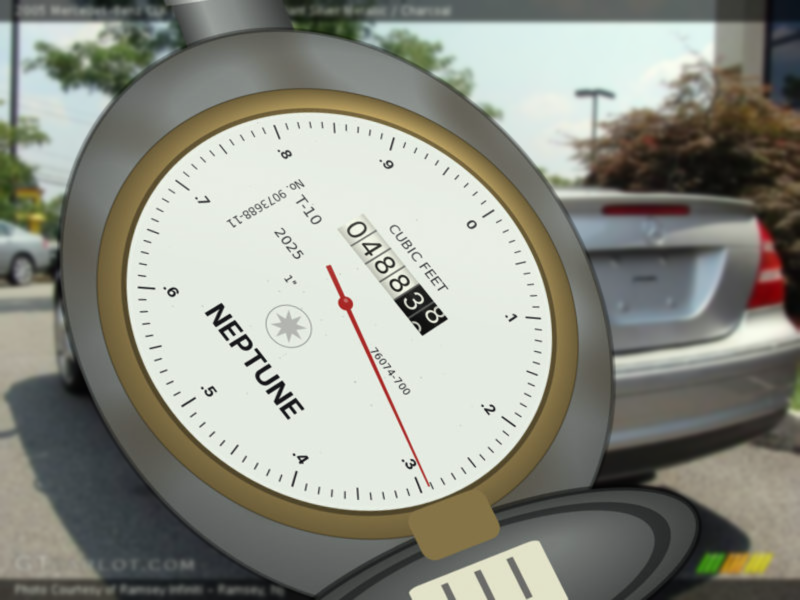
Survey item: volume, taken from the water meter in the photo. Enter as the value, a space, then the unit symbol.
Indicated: 48838.29 ft³
